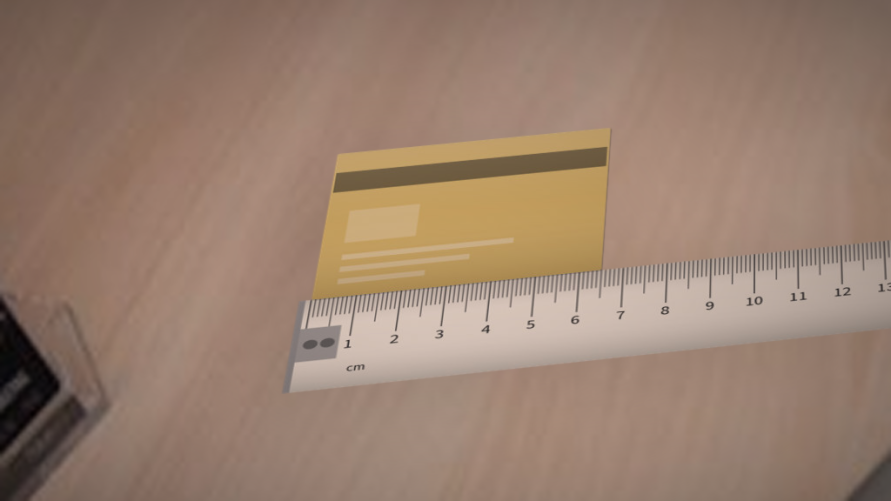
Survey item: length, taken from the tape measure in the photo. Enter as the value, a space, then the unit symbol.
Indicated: 6.5 cm
